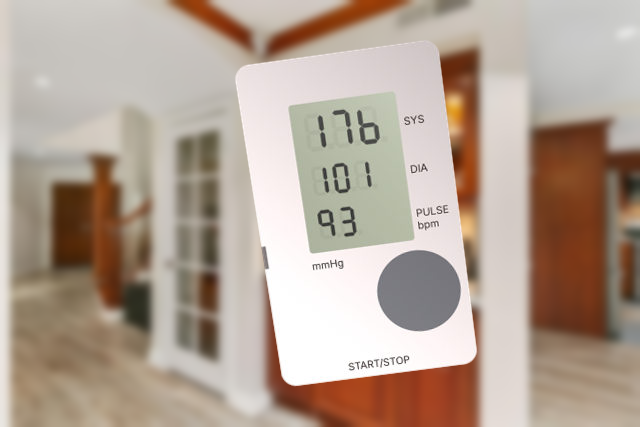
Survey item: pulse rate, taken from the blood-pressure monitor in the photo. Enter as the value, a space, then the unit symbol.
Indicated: 93 bpm
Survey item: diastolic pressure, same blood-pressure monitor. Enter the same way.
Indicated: 101 mmHg
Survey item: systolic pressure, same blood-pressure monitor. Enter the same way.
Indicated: 176 mmHg
